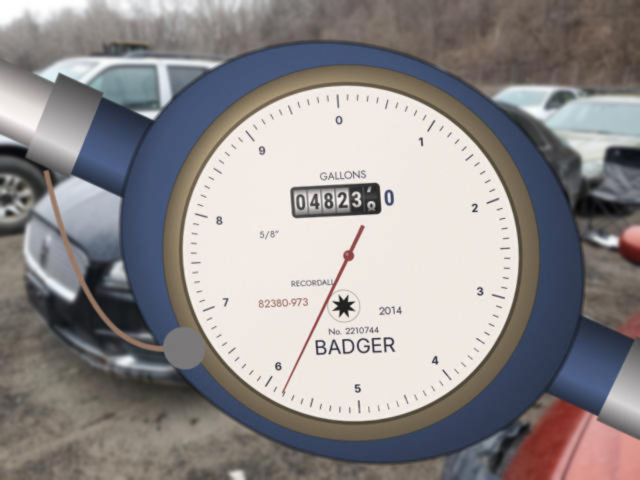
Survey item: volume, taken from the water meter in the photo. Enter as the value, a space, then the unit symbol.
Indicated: 482375.8 gal
